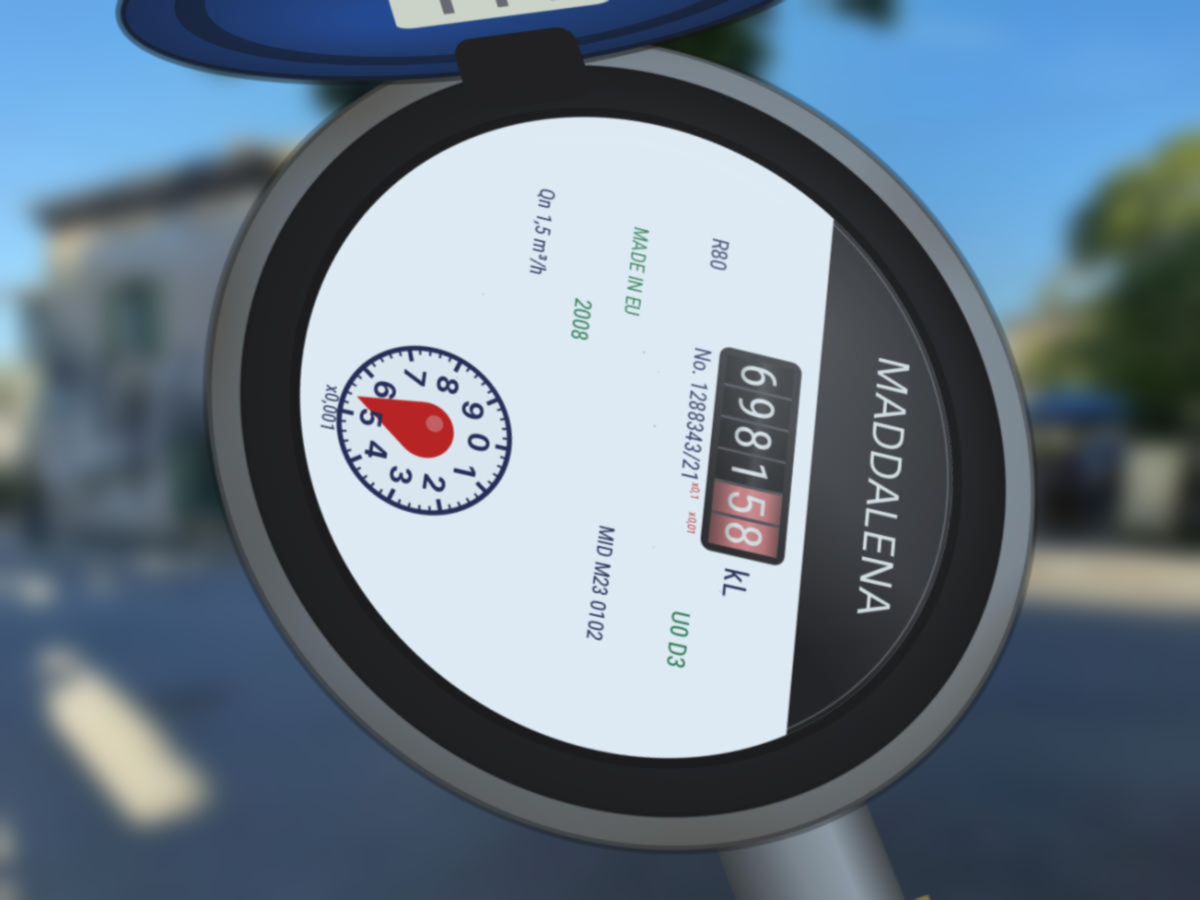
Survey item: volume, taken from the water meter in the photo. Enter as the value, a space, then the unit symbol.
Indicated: 6981.585 kL
